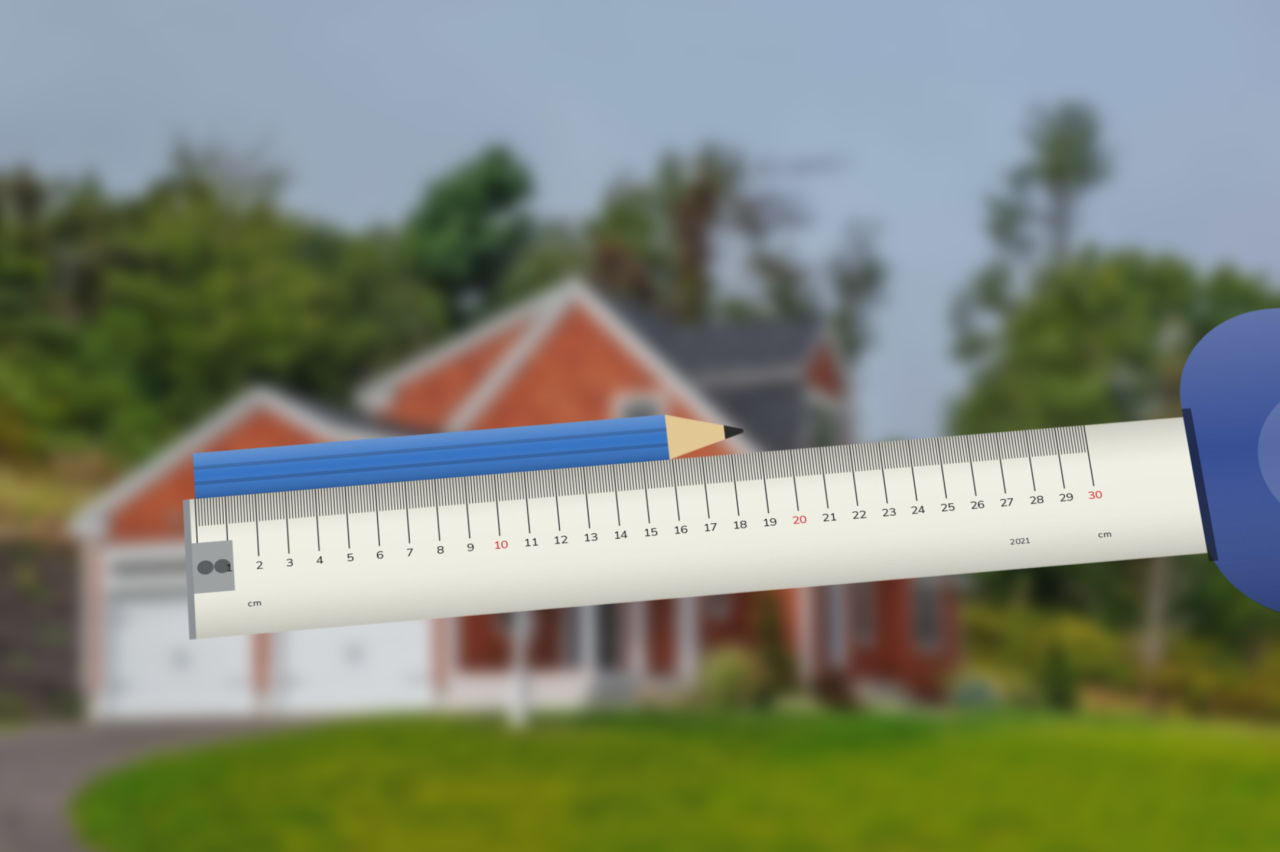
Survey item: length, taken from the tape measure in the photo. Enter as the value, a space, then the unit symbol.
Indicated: 18.5 cm
